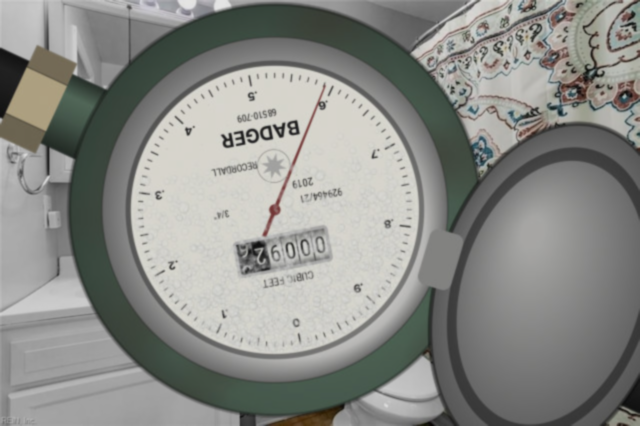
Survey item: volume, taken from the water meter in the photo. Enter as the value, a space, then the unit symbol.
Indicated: 925.59 ft³
